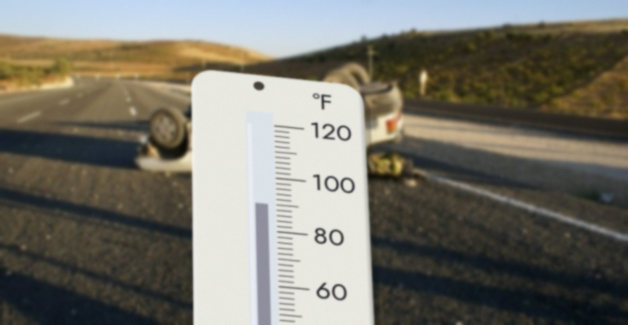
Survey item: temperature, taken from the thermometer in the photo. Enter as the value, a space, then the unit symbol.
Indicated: 90 °F
